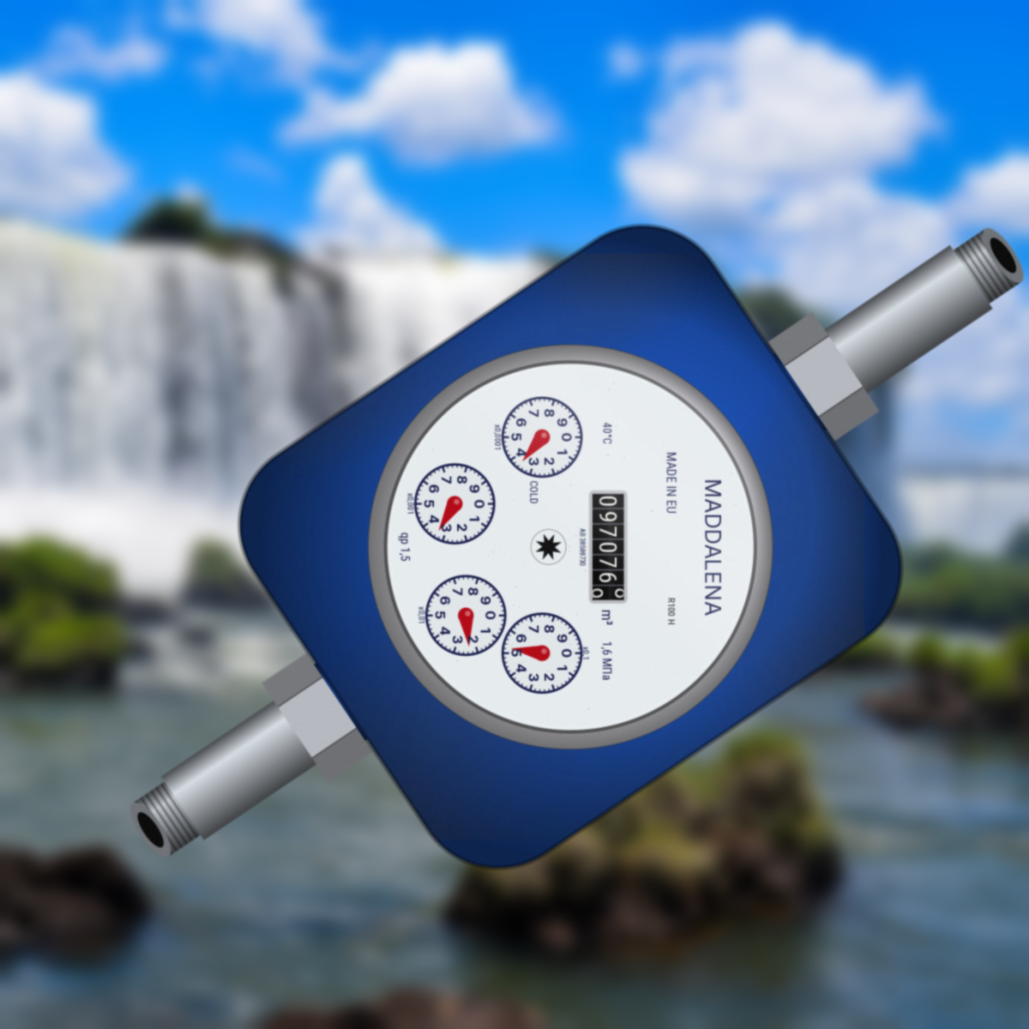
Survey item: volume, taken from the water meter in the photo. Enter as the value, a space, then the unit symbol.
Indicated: 970768.5233 m³
